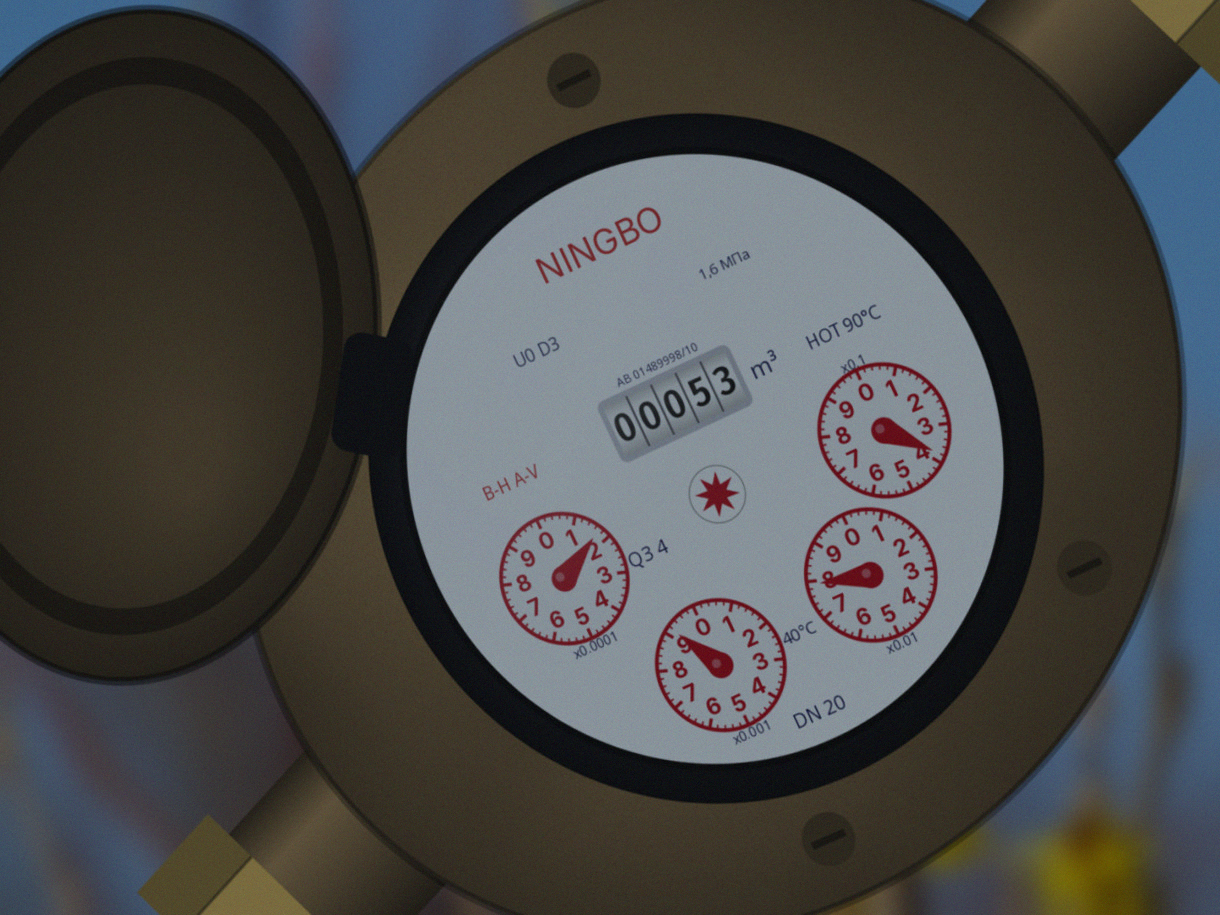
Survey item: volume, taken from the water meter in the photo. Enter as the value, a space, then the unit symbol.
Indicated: 53.3791 m³
